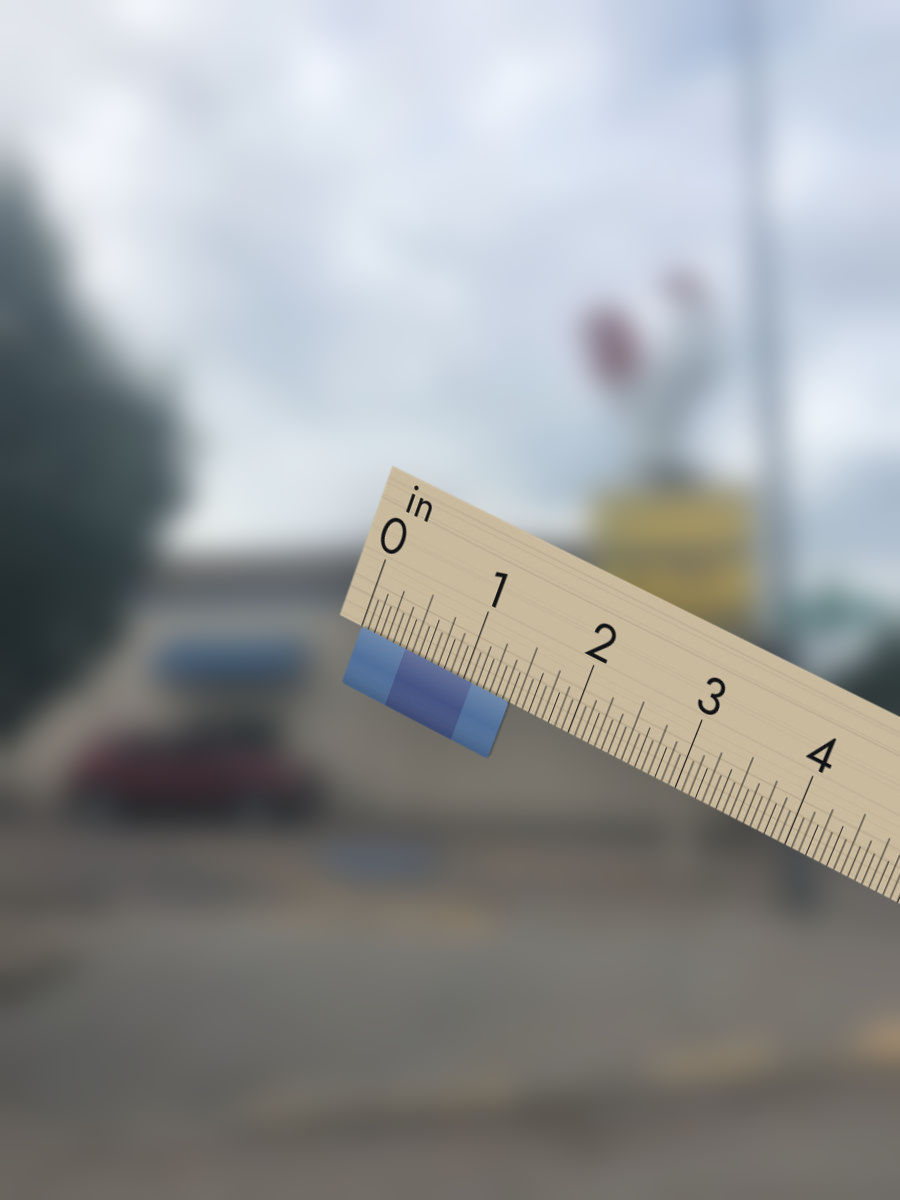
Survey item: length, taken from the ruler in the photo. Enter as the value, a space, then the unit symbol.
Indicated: 1.4375 in
